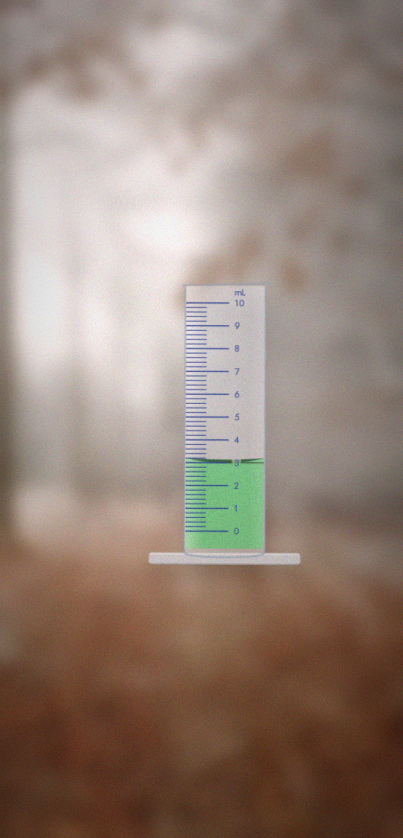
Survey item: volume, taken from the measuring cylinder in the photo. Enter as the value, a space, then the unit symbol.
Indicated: 3 mL
